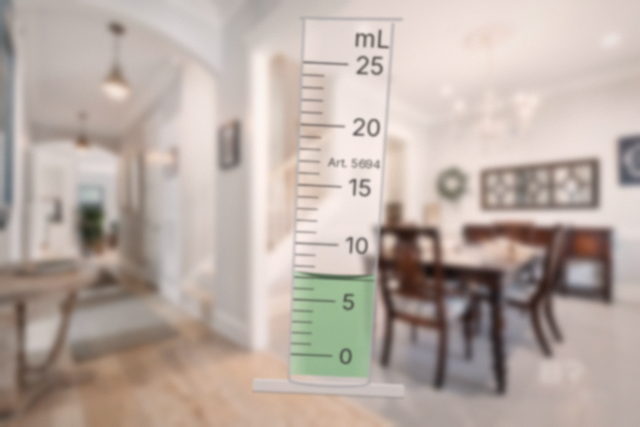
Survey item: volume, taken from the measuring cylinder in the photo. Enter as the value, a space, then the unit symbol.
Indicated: 7 mL
